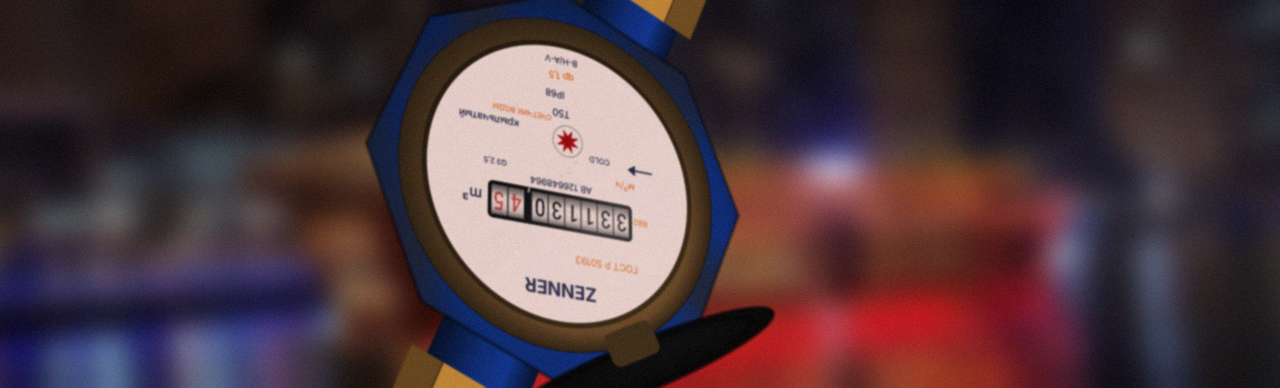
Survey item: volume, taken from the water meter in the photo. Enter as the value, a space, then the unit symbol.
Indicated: 331130.45 m³
